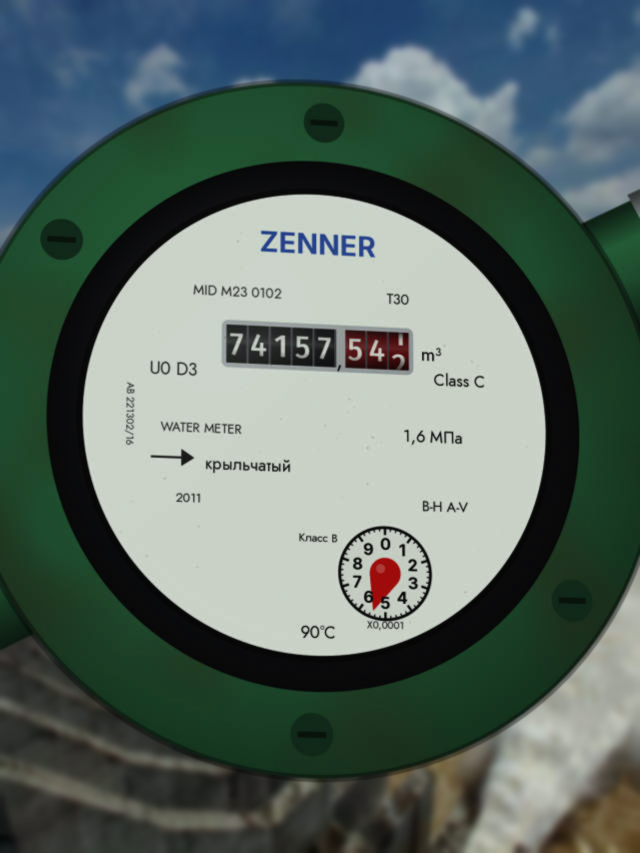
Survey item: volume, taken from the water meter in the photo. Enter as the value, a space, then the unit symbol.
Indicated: 74157.5415 m³
